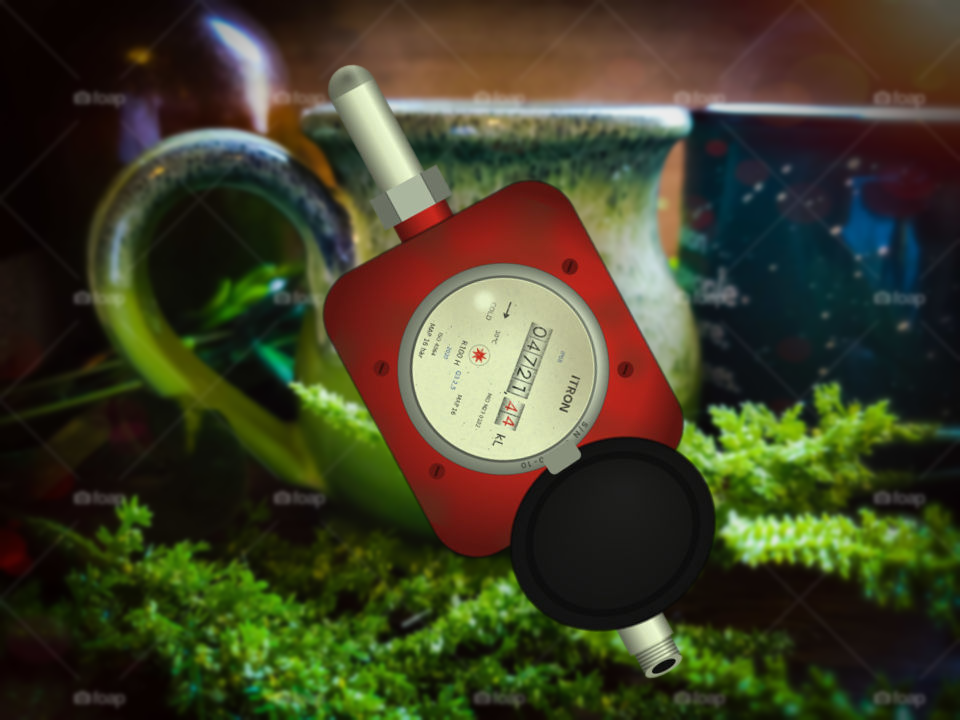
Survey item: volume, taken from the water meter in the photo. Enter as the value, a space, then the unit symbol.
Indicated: 4721.44 kL
